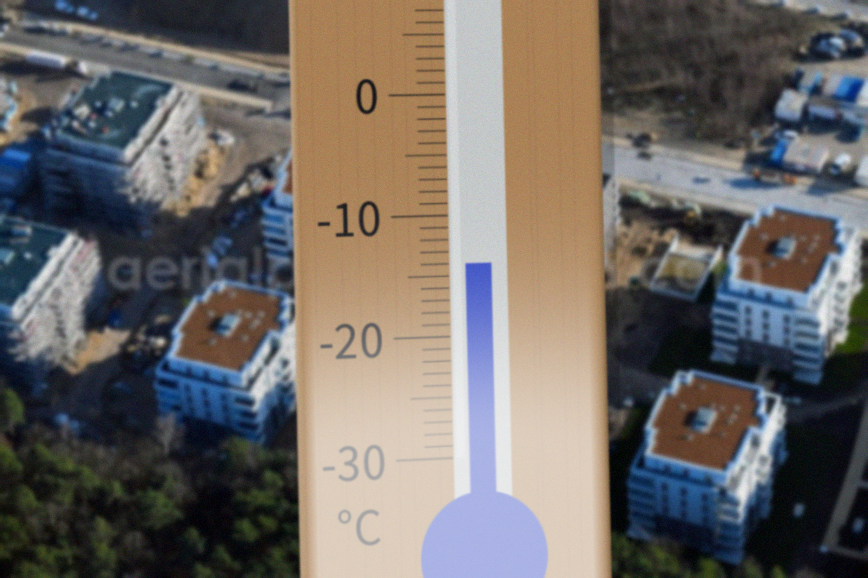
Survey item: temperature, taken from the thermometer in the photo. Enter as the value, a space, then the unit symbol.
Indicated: -14 °C
